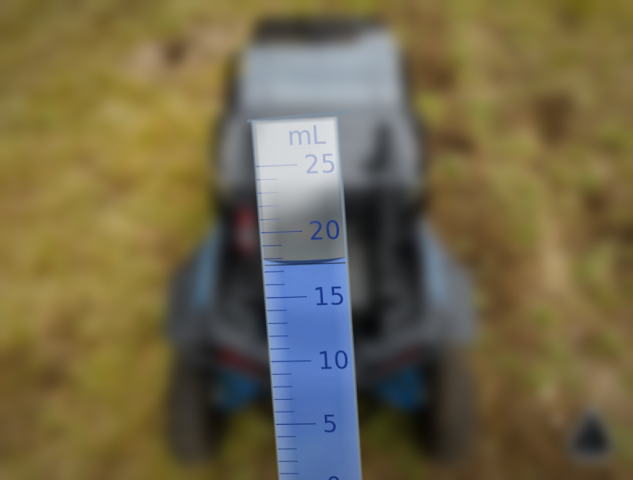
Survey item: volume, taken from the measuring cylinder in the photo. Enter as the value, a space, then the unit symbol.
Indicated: 17.5 mL
